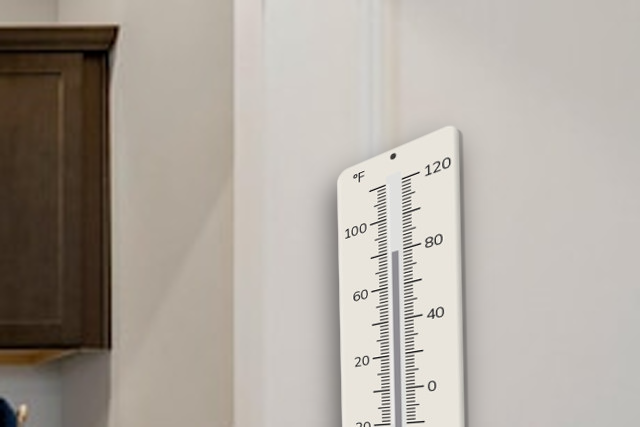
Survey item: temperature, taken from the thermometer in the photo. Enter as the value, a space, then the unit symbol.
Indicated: 80 °F
